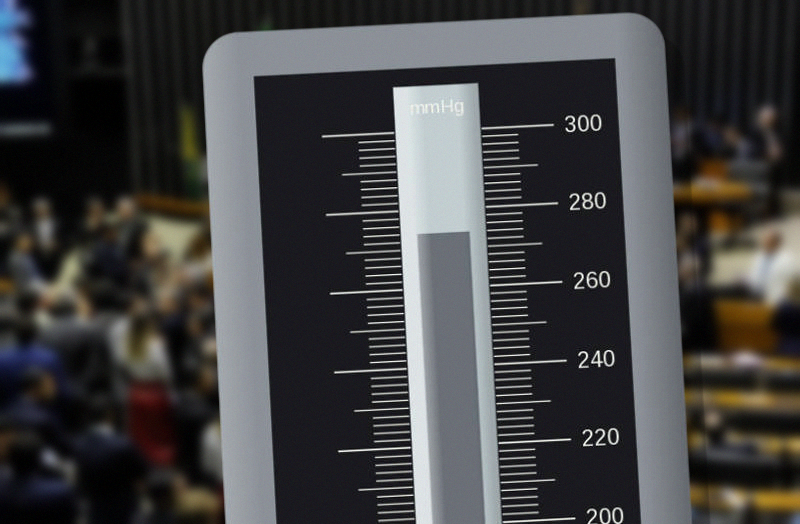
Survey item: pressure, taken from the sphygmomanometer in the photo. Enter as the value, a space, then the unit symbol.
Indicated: 274 mmHg
